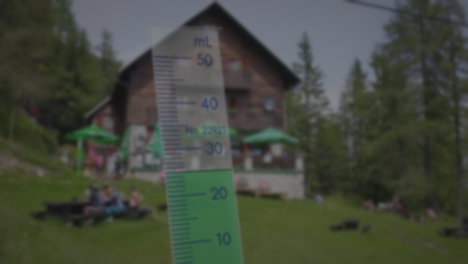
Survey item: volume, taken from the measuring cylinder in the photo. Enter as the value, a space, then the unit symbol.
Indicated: 25 mL
